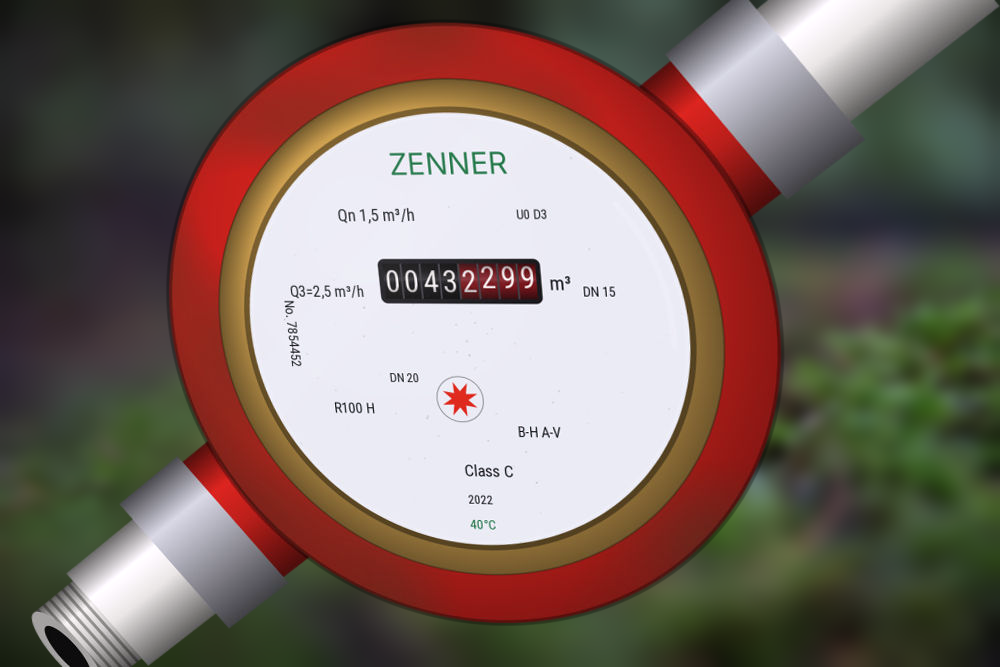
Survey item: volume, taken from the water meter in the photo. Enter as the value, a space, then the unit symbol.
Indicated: 43.2299 m³
